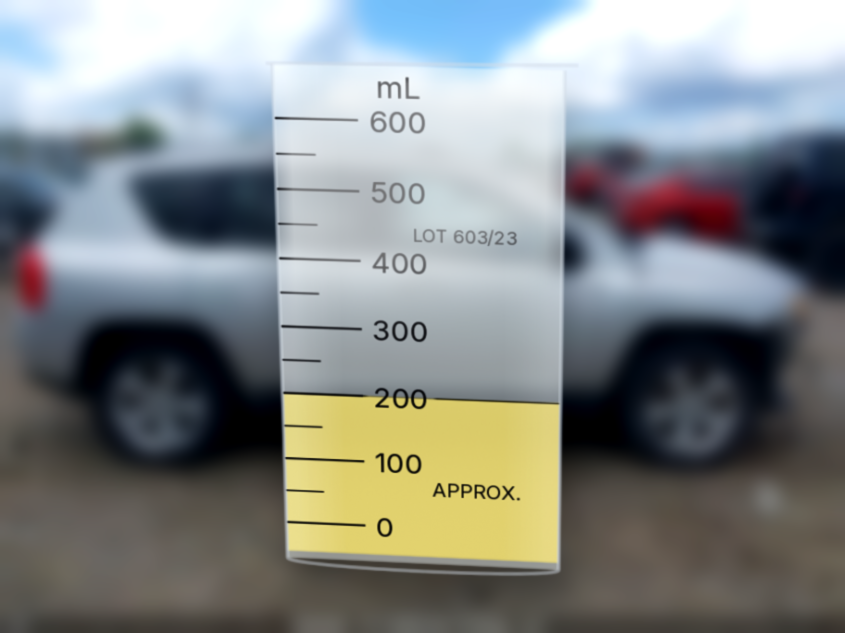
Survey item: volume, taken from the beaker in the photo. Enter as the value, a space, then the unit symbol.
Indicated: 200 mL
